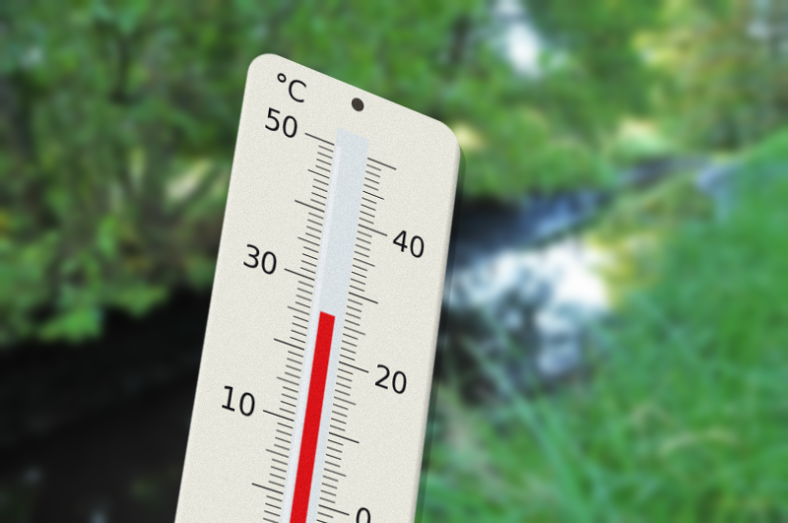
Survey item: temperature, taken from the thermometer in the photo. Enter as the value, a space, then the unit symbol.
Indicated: 26 °C
